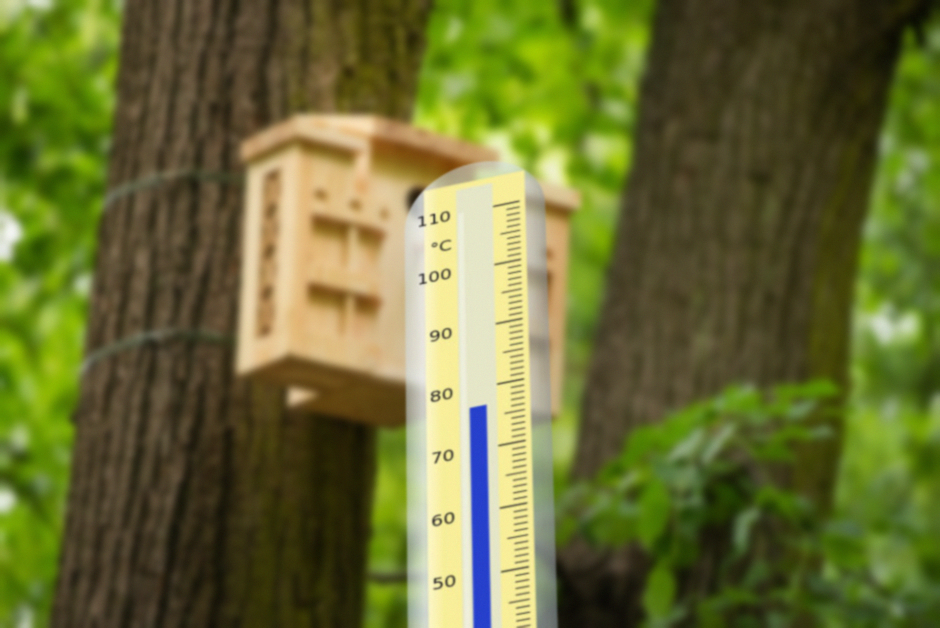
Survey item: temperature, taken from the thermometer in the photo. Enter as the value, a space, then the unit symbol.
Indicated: 77 °C
